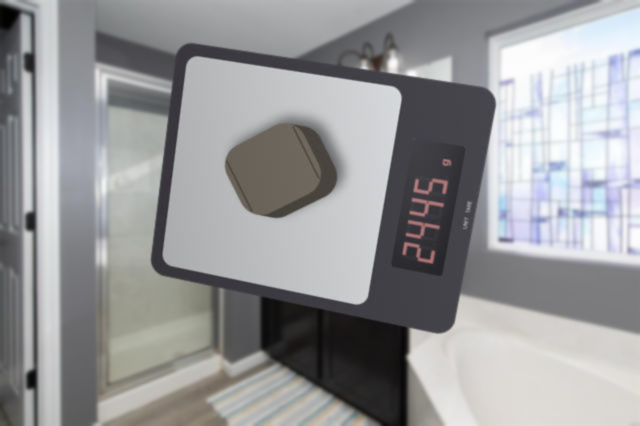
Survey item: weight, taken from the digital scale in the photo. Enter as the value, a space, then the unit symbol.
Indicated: 2445 g
